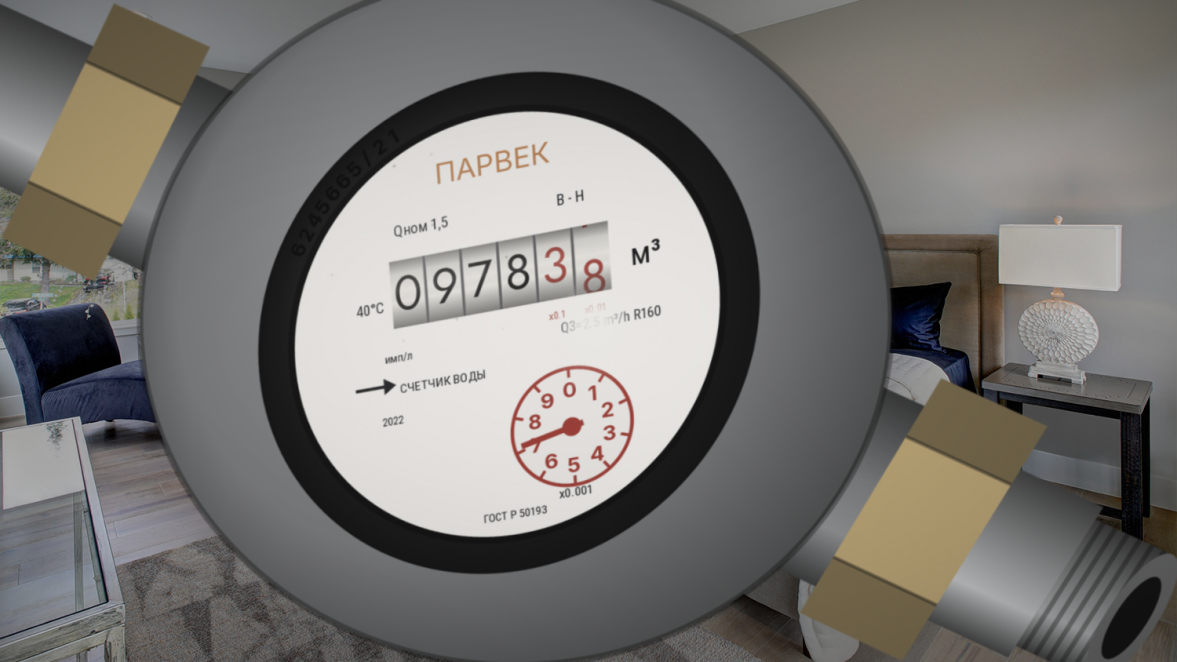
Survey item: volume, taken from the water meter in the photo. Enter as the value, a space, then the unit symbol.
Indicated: 978.377 m³
